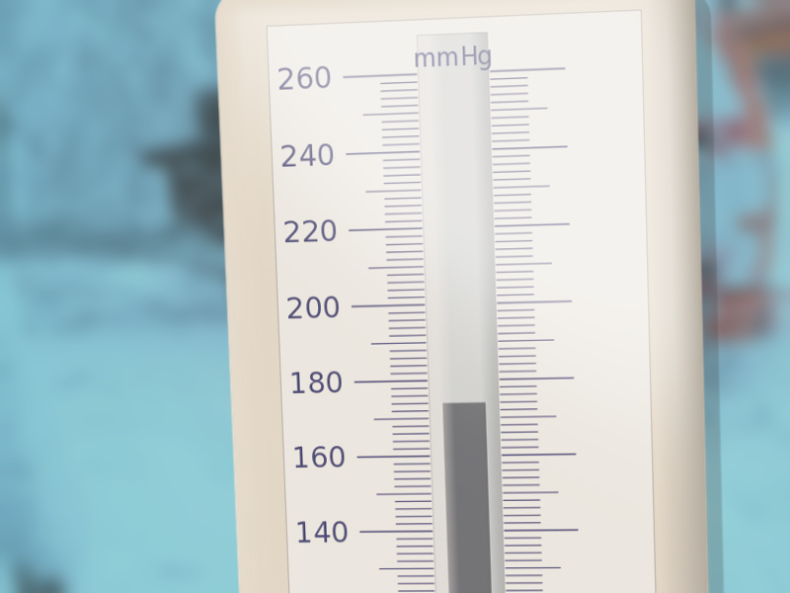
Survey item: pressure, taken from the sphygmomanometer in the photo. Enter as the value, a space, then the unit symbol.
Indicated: 174 mmHg
